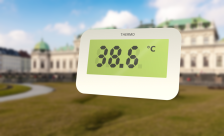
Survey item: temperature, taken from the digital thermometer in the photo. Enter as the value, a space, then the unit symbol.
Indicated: 38.6 °C
